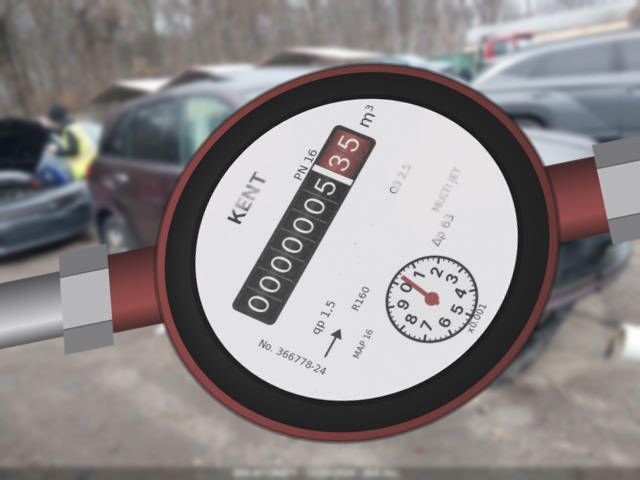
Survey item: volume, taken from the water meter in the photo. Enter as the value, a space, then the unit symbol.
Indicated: 5.350 m³
